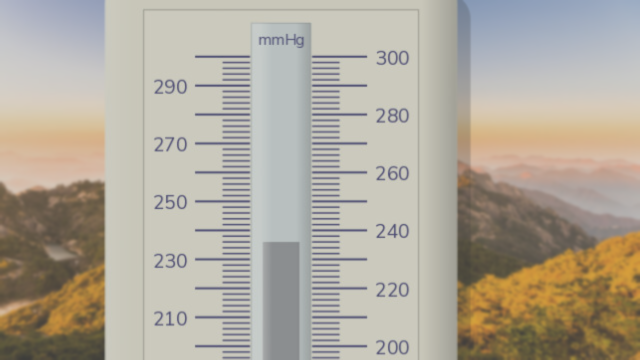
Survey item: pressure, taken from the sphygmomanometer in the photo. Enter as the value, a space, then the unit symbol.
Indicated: 236 mmHg
